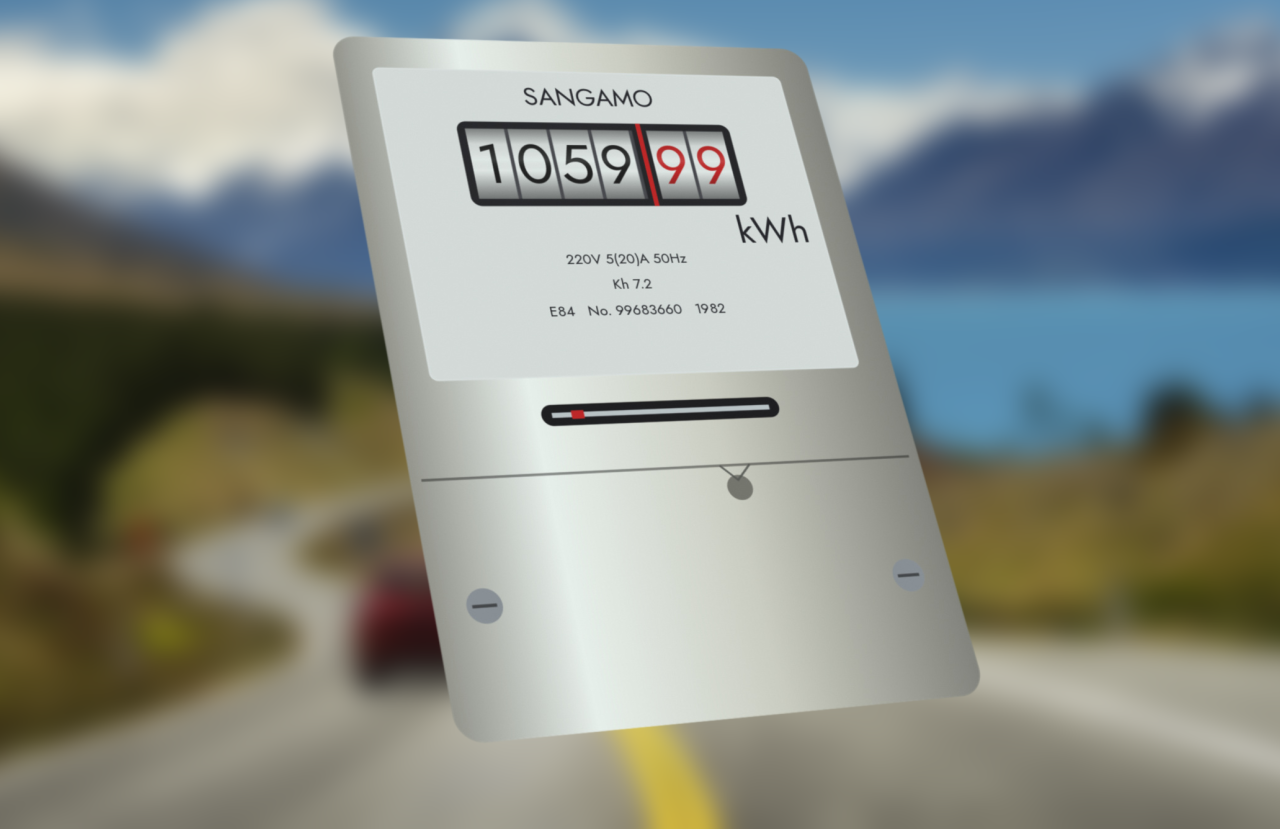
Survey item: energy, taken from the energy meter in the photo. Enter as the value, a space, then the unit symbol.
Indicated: 1059.99 kWh
